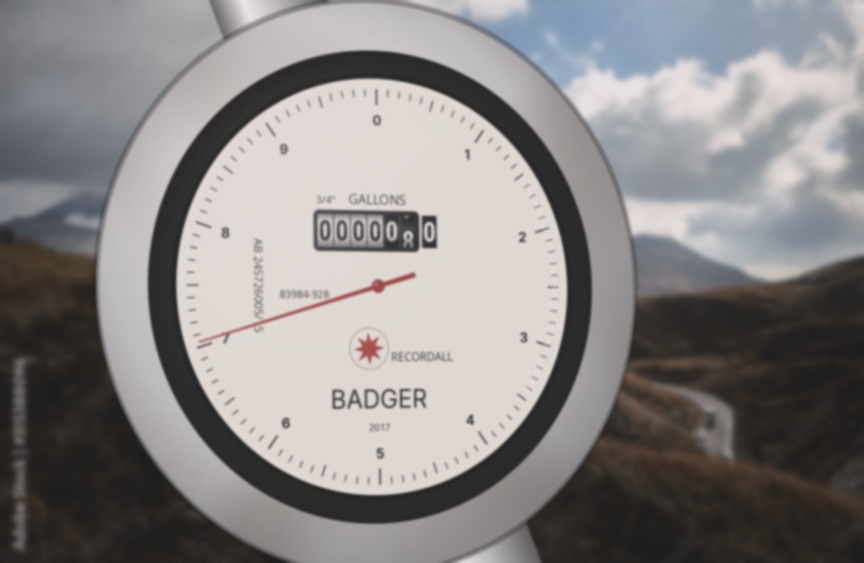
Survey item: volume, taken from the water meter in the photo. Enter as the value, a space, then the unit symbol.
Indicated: 77.0 gal
